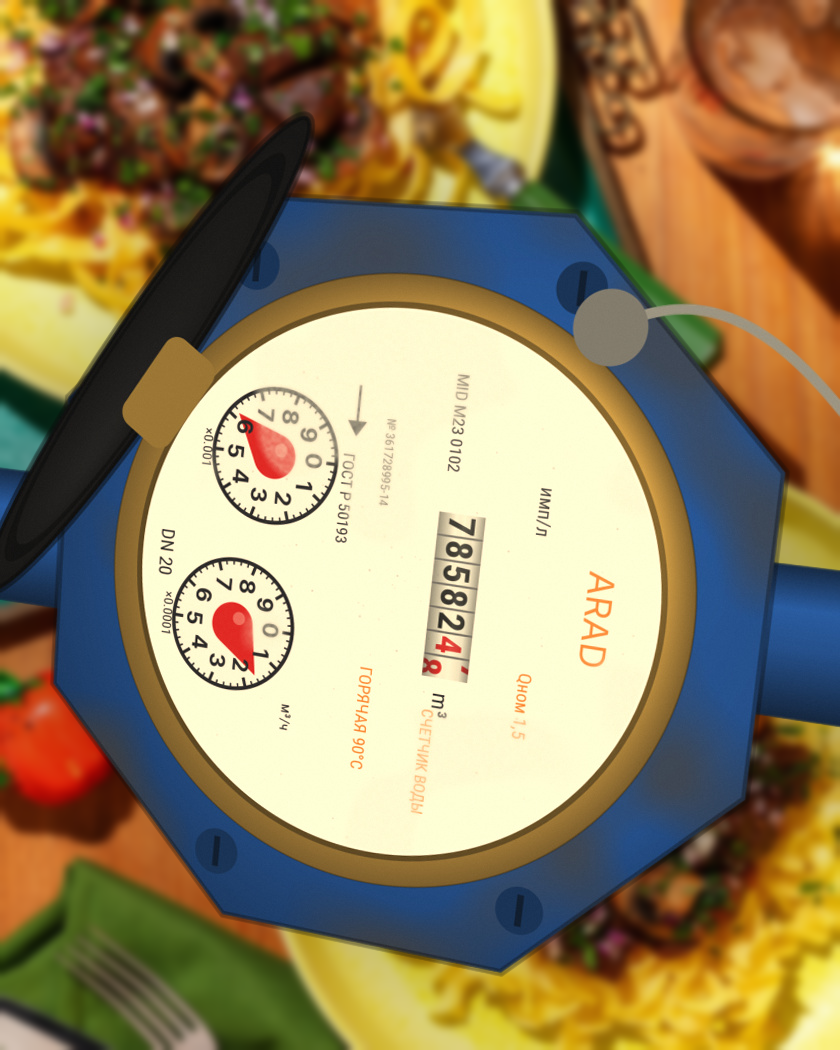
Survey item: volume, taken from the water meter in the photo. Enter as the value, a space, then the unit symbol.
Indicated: 78582.4761 m³
